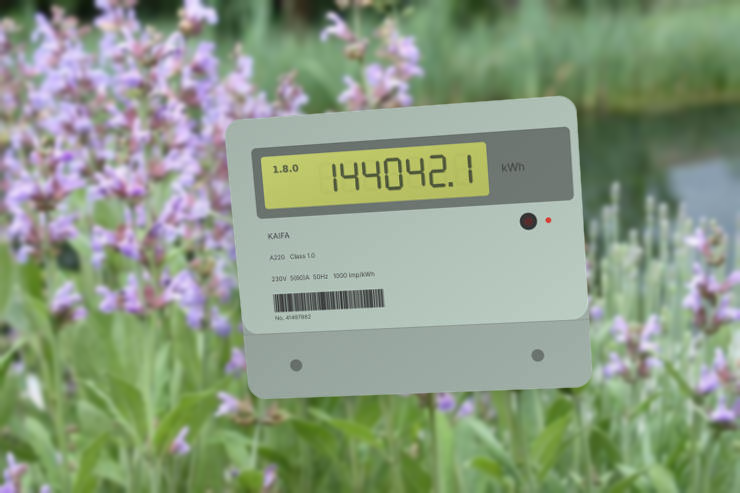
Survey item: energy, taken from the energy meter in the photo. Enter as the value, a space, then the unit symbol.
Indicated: 144042.1 kWh
